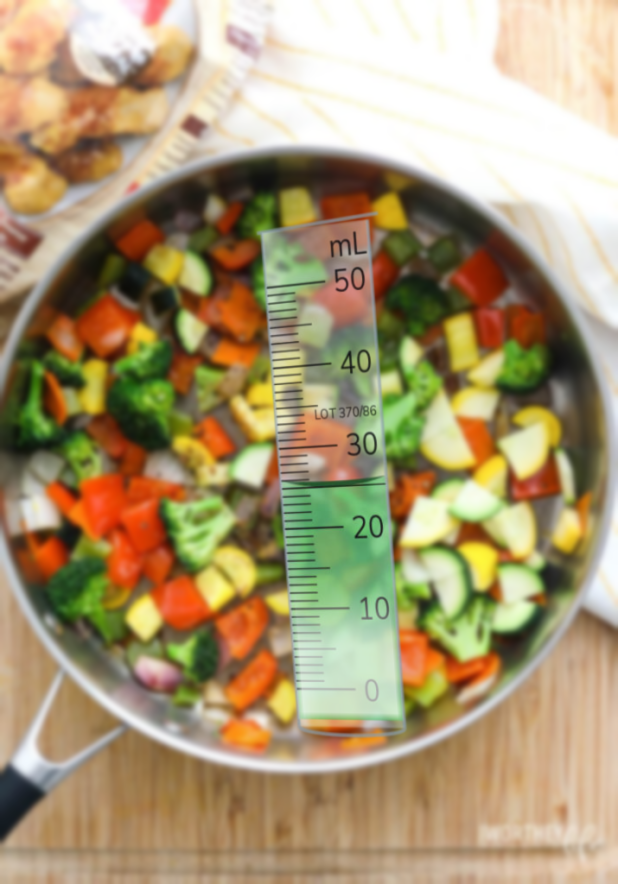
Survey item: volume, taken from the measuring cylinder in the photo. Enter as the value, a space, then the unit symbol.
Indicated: 25 mL
